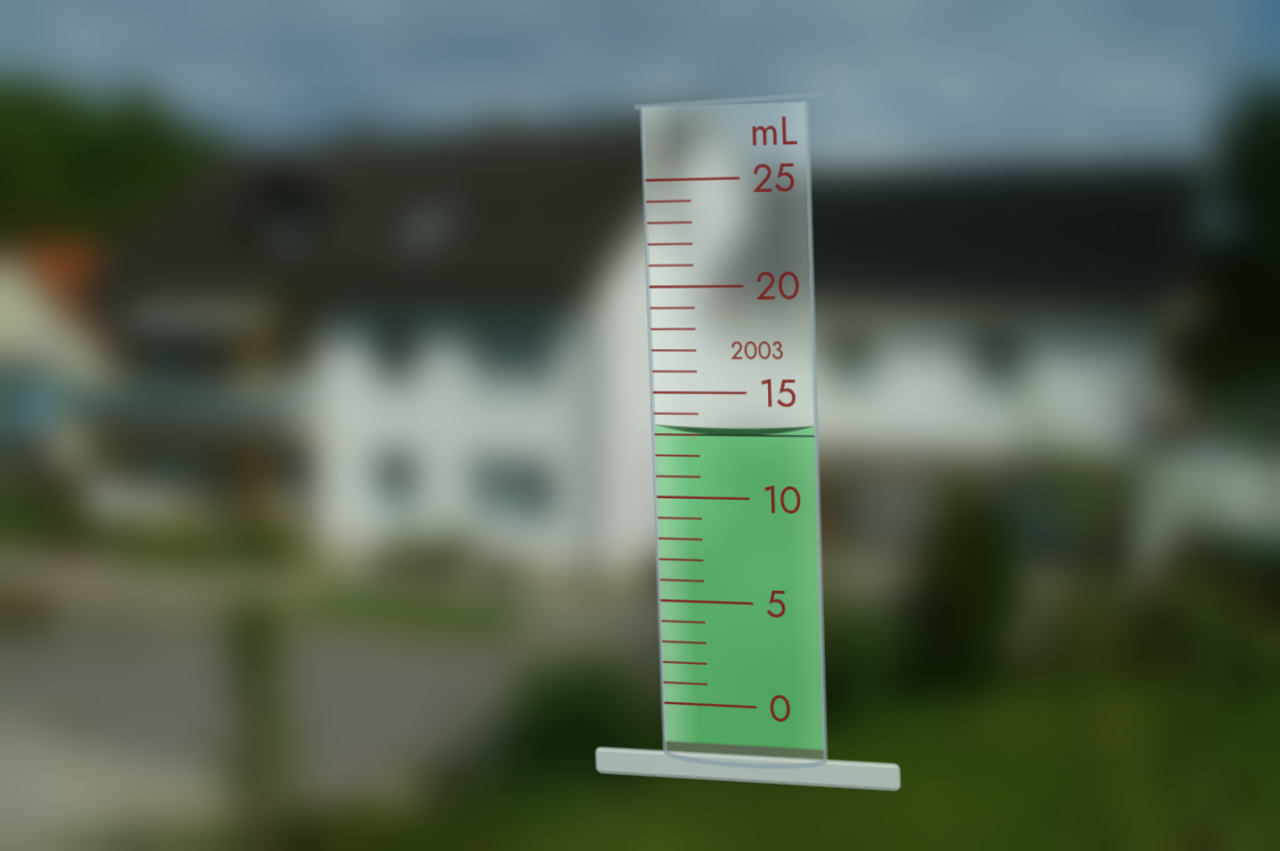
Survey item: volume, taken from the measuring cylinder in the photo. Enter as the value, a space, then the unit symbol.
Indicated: 13 mL
